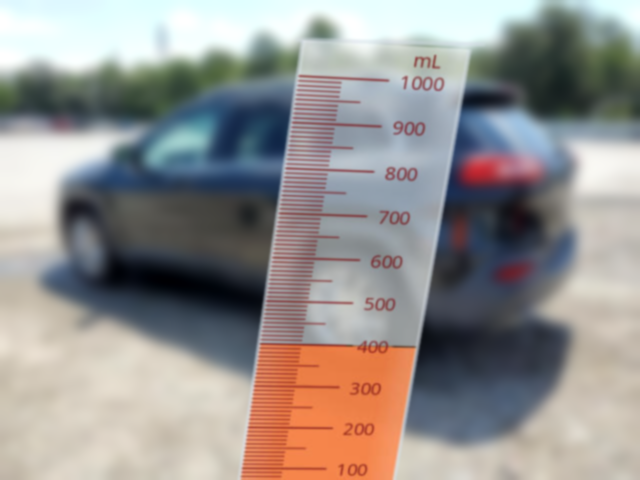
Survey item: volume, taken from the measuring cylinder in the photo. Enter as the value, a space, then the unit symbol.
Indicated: 400 mL
